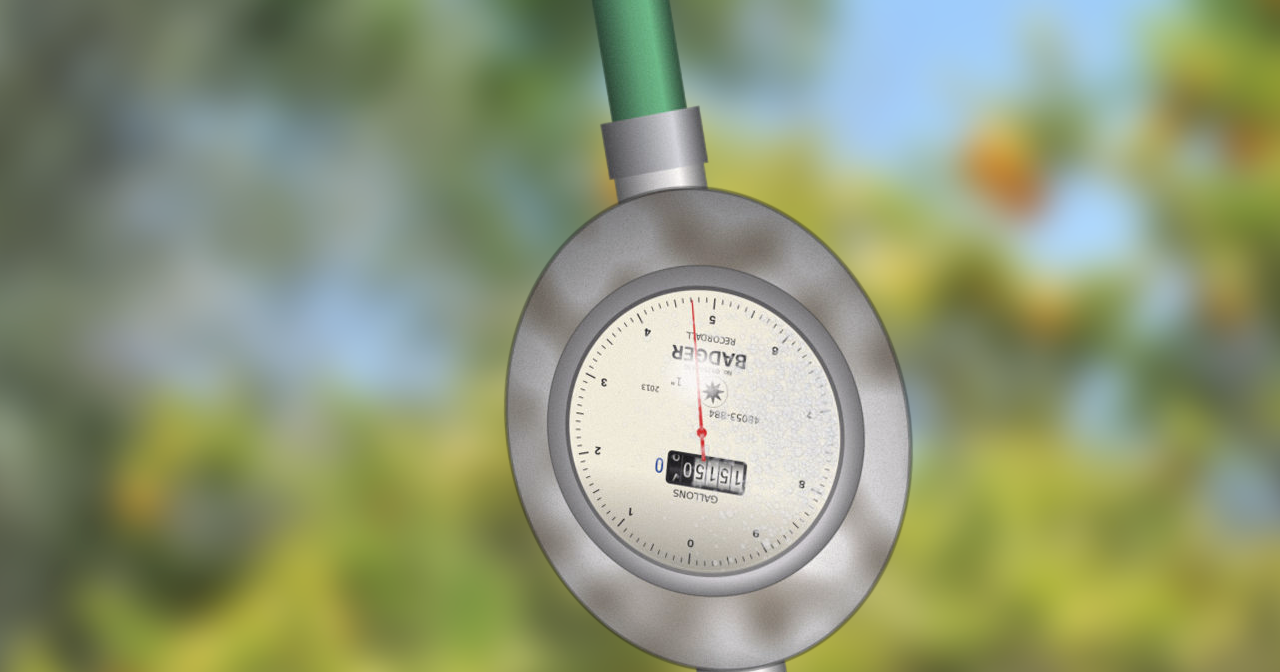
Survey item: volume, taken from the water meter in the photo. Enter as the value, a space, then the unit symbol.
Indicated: 1515074.7 gal
